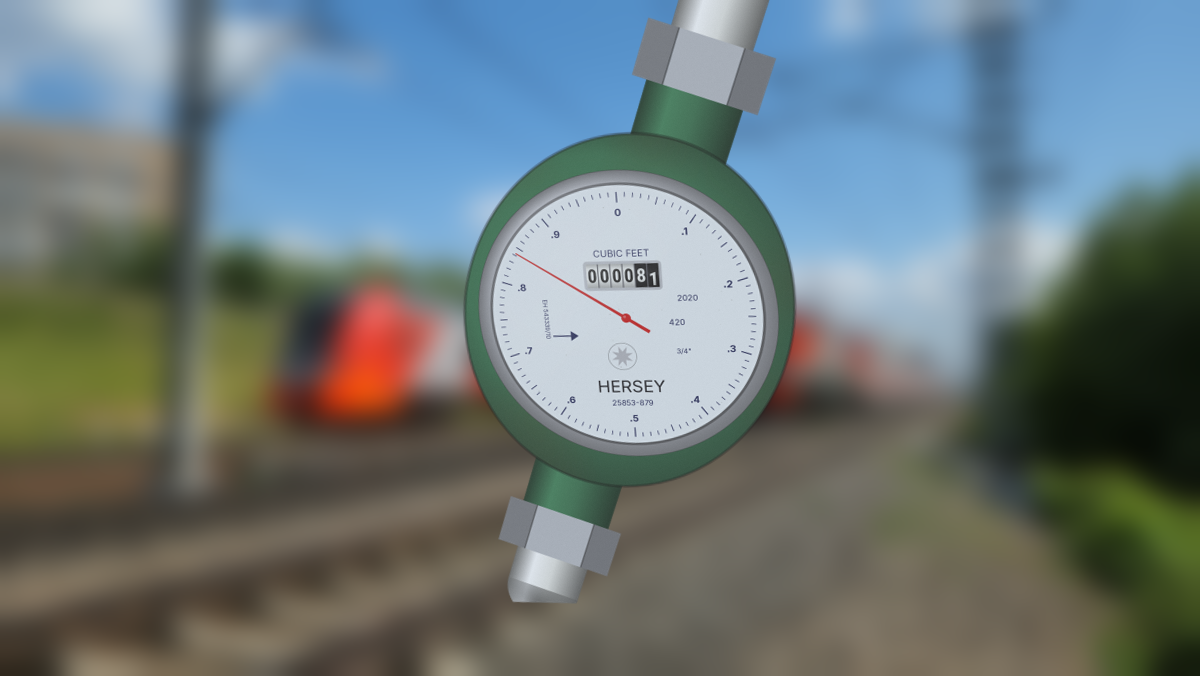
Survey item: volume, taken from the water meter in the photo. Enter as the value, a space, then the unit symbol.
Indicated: 80.84 ft³
